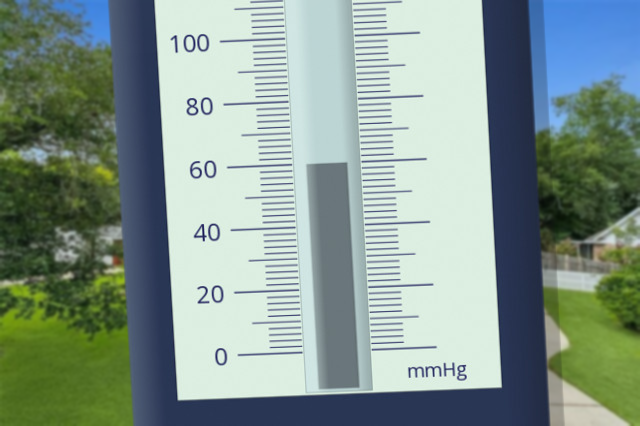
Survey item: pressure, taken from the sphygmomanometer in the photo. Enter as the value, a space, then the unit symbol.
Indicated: 60 mmHg
